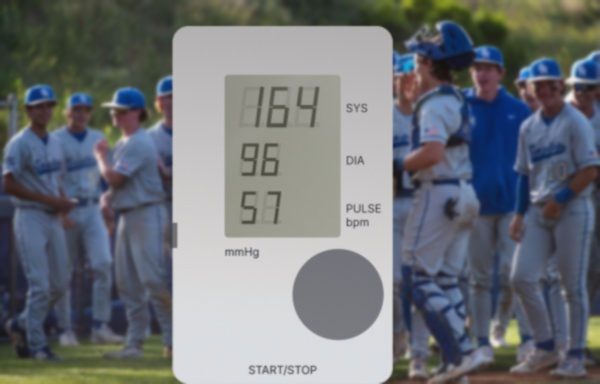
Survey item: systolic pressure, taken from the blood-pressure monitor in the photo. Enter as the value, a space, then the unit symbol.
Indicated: 164 mmHg
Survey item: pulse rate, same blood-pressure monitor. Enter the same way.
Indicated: 57 bpm
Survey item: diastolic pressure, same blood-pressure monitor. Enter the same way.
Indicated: 96 mmHg
